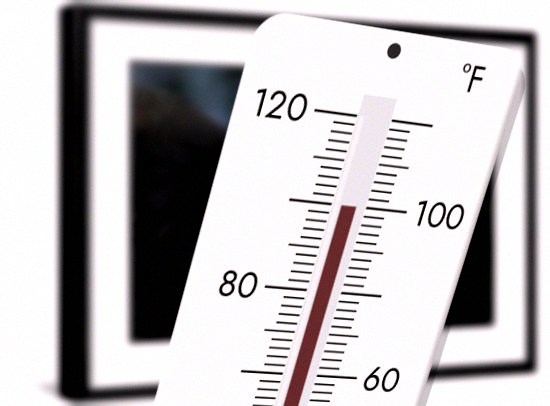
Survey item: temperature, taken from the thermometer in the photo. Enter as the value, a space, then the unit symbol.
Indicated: 100 °F
